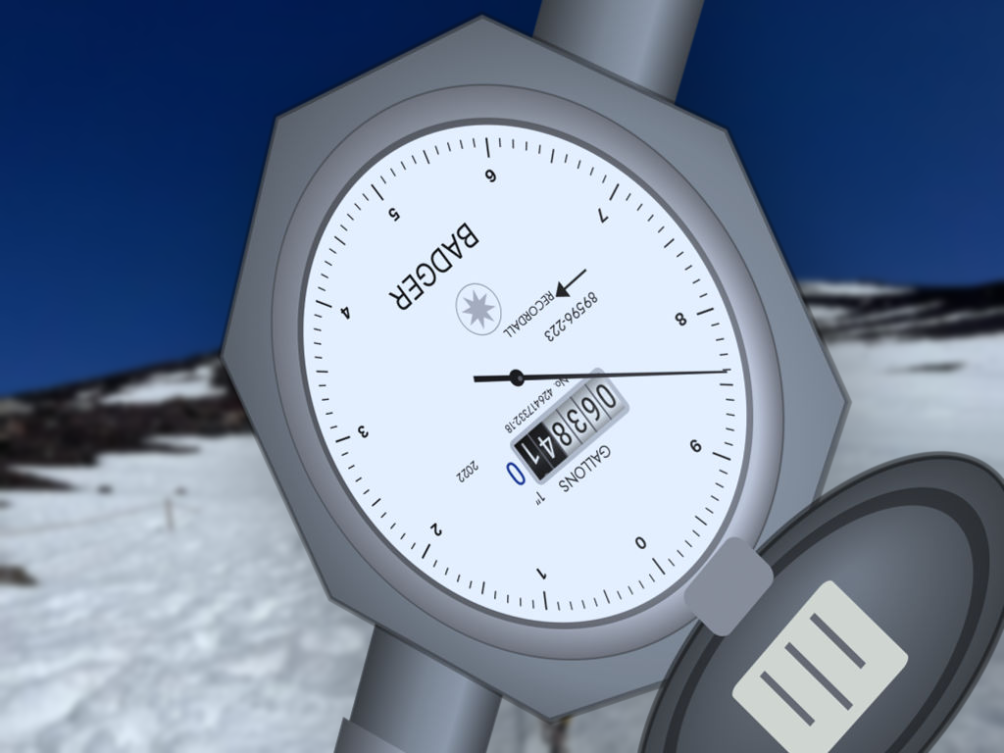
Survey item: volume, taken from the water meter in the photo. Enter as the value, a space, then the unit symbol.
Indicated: 638408.4 gal
